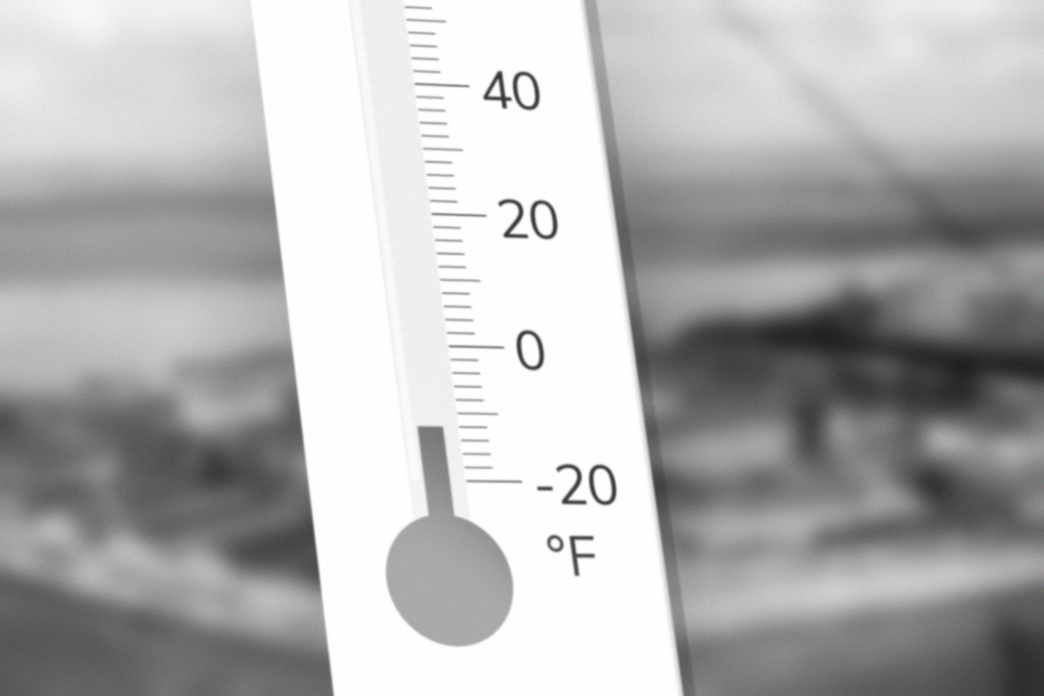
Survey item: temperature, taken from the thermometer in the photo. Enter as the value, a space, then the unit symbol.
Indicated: -12 °F
